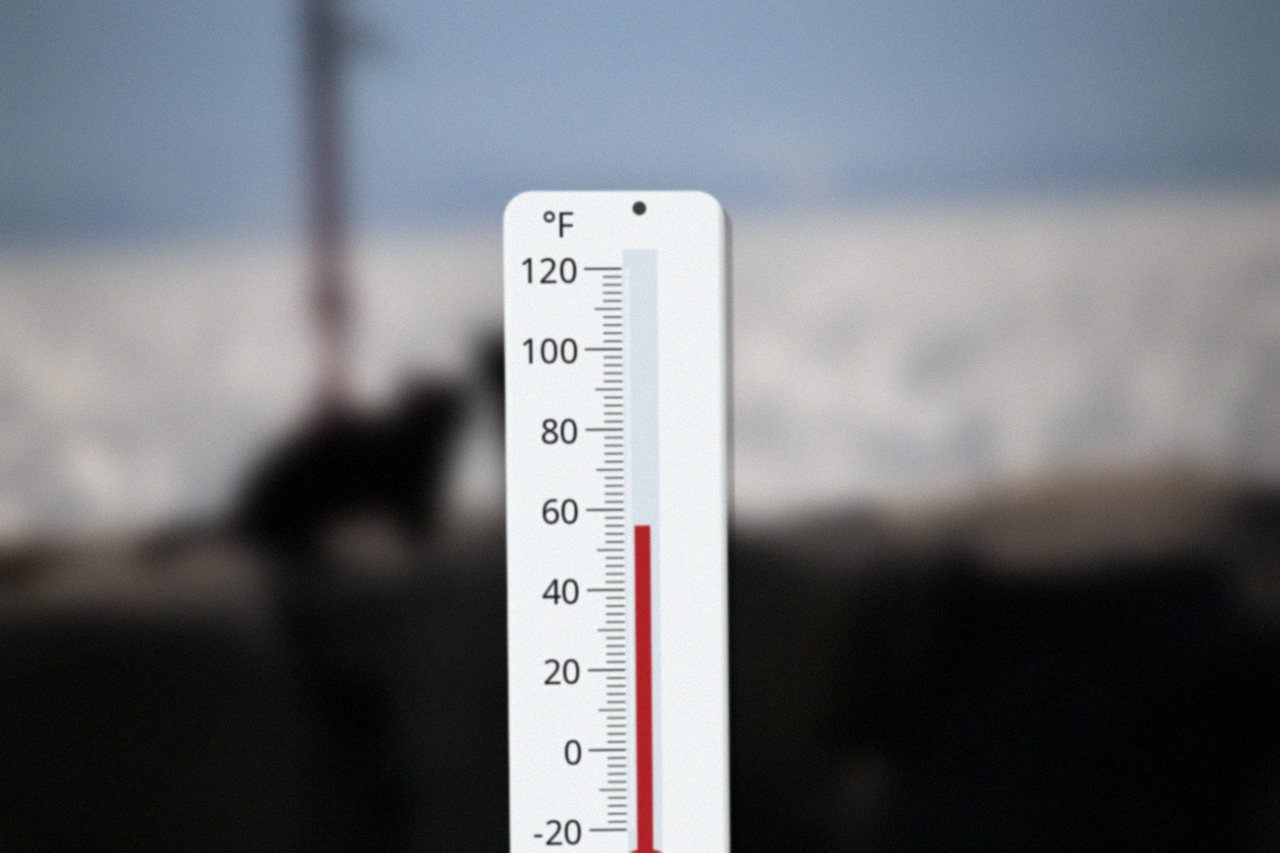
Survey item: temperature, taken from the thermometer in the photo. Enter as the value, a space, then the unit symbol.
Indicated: 56 °F
